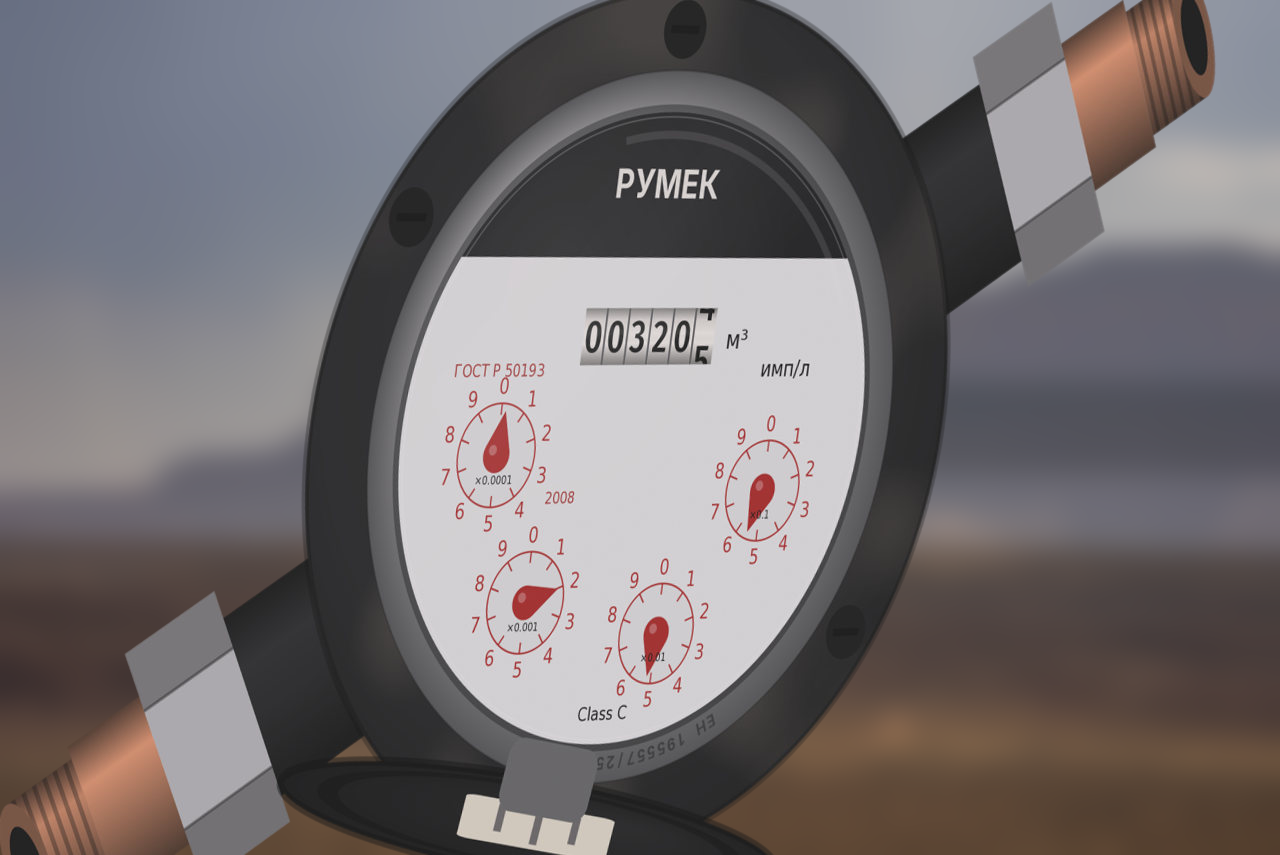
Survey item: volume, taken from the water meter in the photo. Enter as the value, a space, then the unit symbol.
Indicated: 3204.5520 m³
